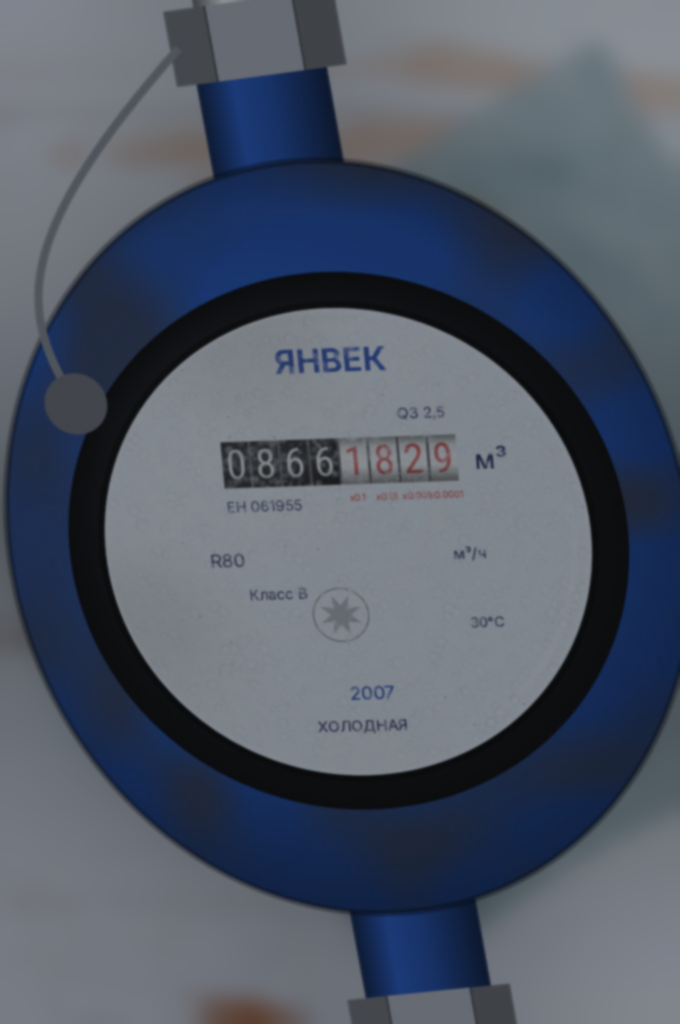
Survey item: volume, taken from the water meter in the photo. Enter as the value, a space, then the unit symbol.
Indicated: 866.1829 m³
